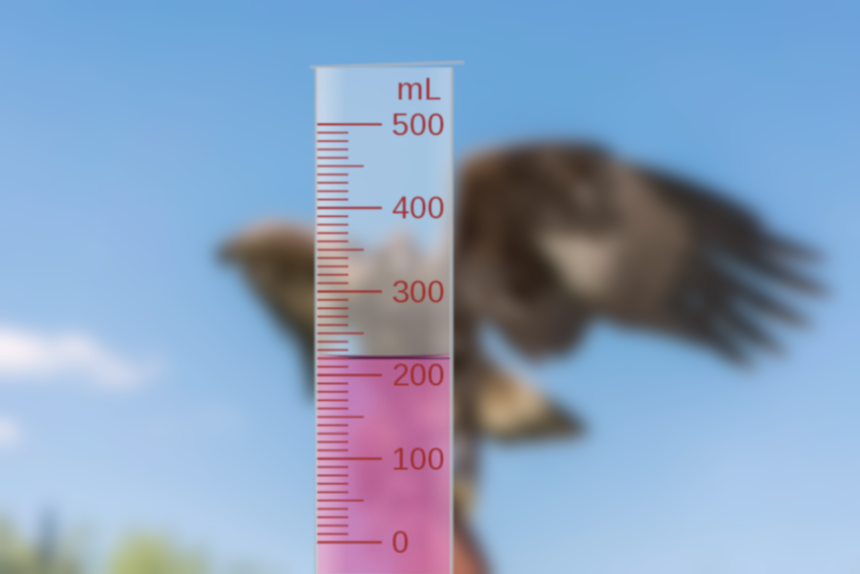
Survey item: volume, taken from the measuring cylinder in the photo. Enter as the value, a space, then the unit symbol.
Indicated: 220 mL
